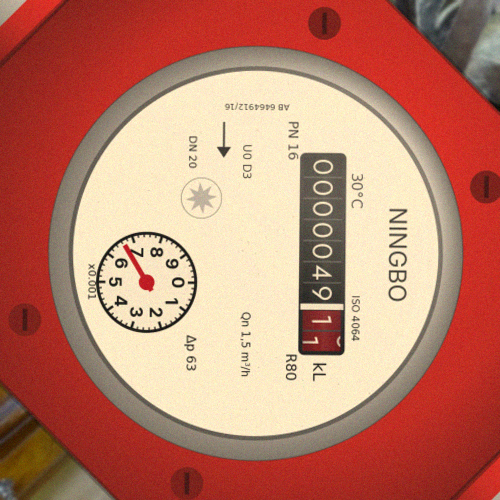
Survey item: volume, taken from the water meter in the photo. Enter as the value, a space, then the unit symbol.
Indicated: 49.106 kL
